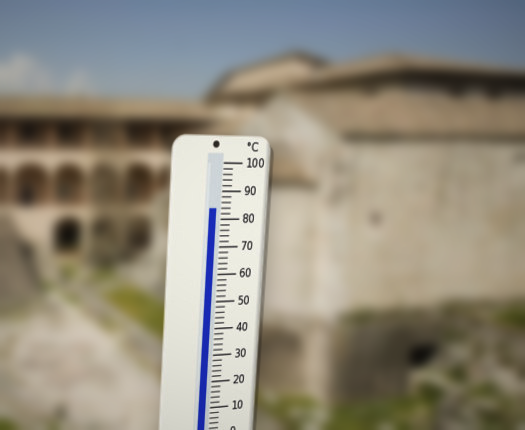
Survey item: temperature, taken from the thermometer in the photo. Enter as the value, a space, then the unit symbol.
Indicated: 84 °C
